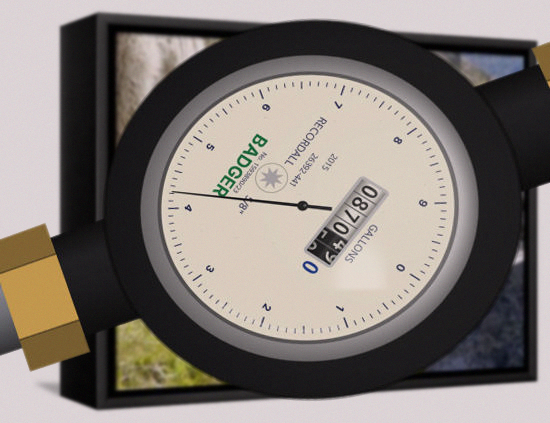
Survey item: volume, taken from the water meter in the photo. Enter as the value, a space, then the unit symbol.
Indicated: 870494.2 gal
